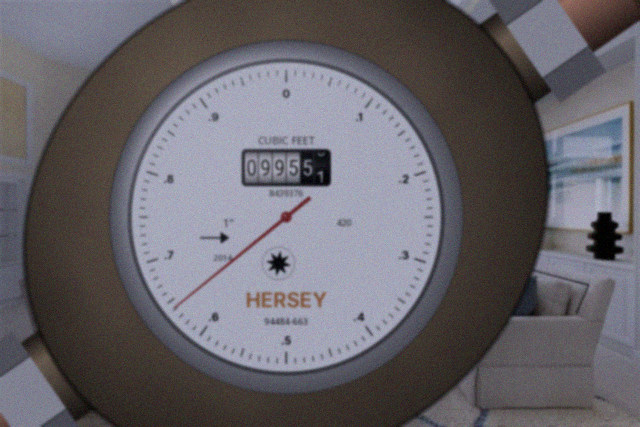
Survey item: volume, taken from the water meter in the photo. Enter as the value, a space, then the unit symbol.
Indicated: 99550.64 ft³
